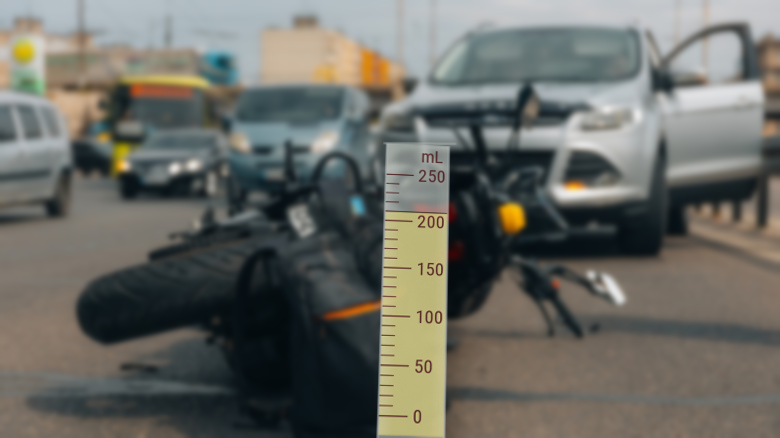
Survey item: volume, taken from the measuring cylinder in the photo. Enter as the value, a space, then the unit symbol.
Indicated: 210 mL
